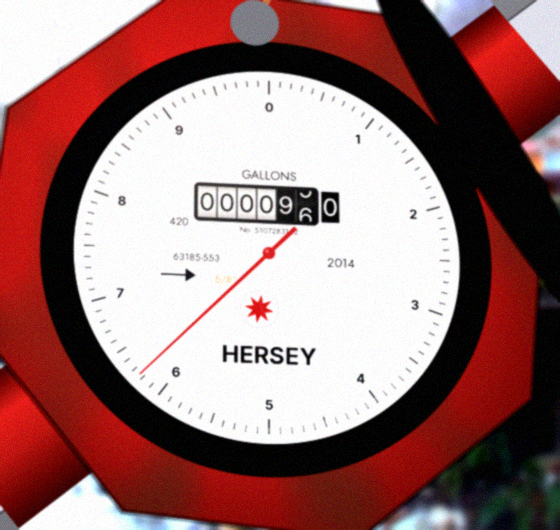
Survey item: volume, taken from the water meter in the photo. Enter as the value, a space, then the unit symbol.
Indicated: 956.2 gal
